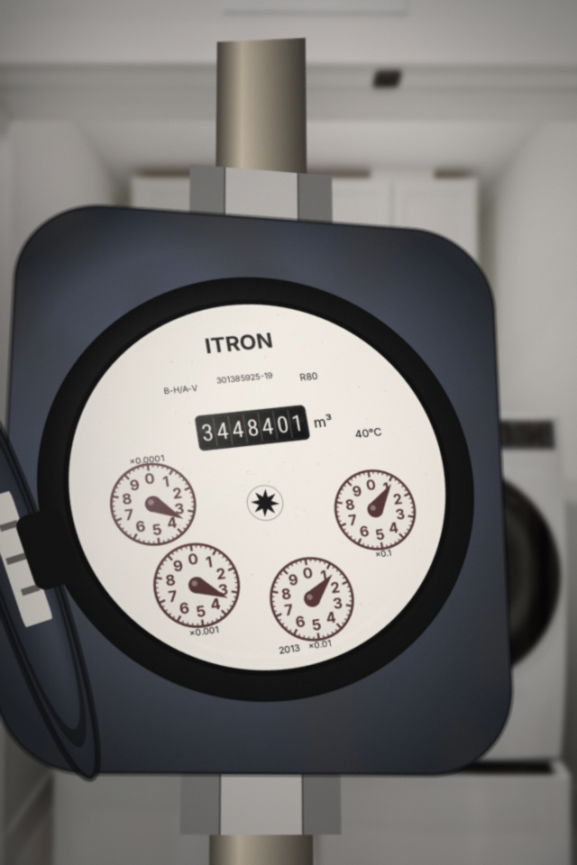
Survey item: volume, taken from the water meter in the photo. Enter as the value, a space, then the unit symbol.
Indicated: 3448401.1133 m³
